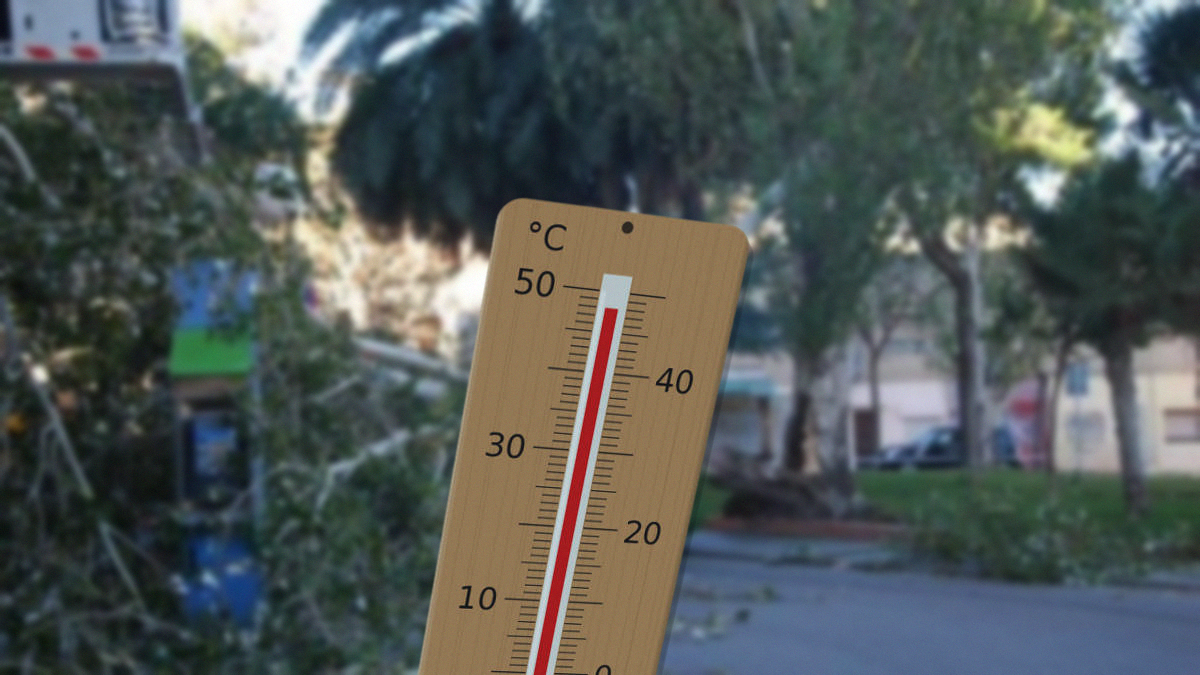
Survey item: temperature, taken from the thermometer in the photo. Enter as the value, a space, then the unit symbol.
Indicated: 48 °C
